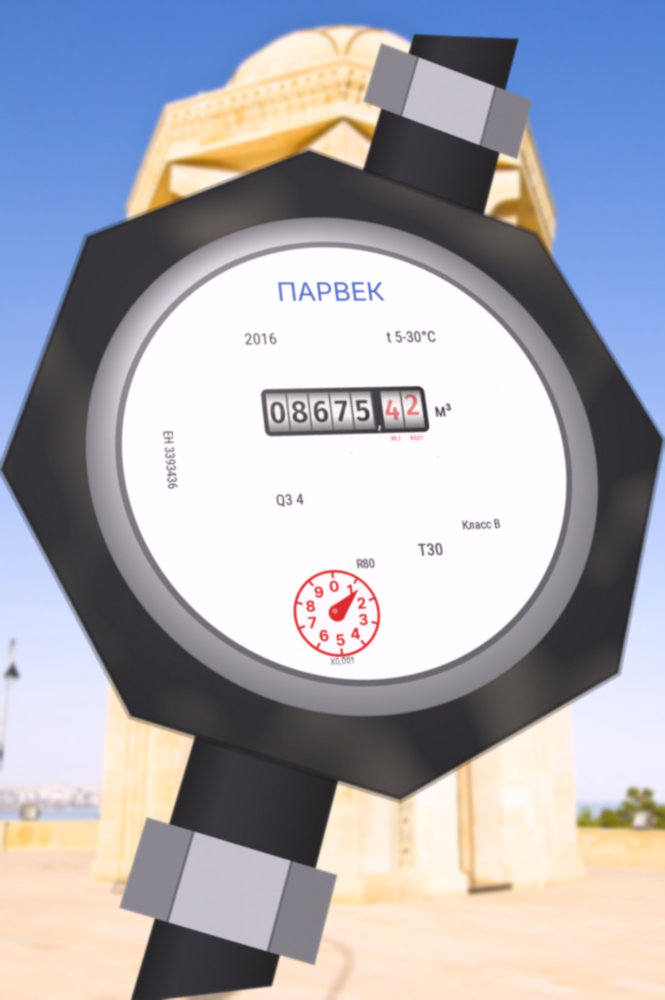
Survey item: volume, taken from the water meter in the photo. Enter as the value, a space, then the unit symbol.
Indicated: 8675.421 m³
